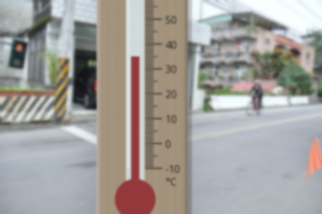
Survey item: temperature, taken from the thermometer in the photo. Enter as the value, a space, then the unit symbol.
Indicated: 35 °C
